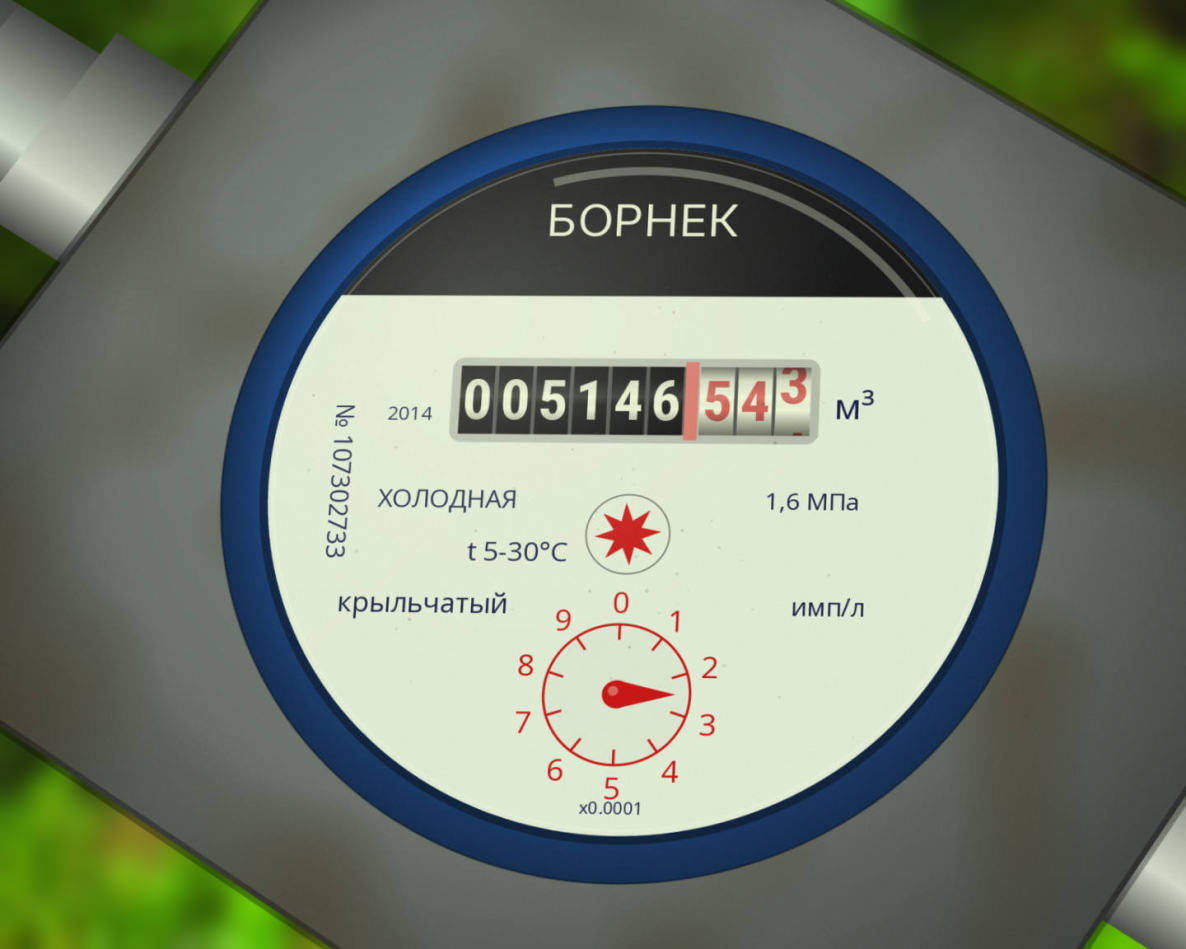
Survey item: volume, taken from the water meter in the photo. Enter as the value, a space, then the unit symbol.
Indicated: 5146.5432 m³
